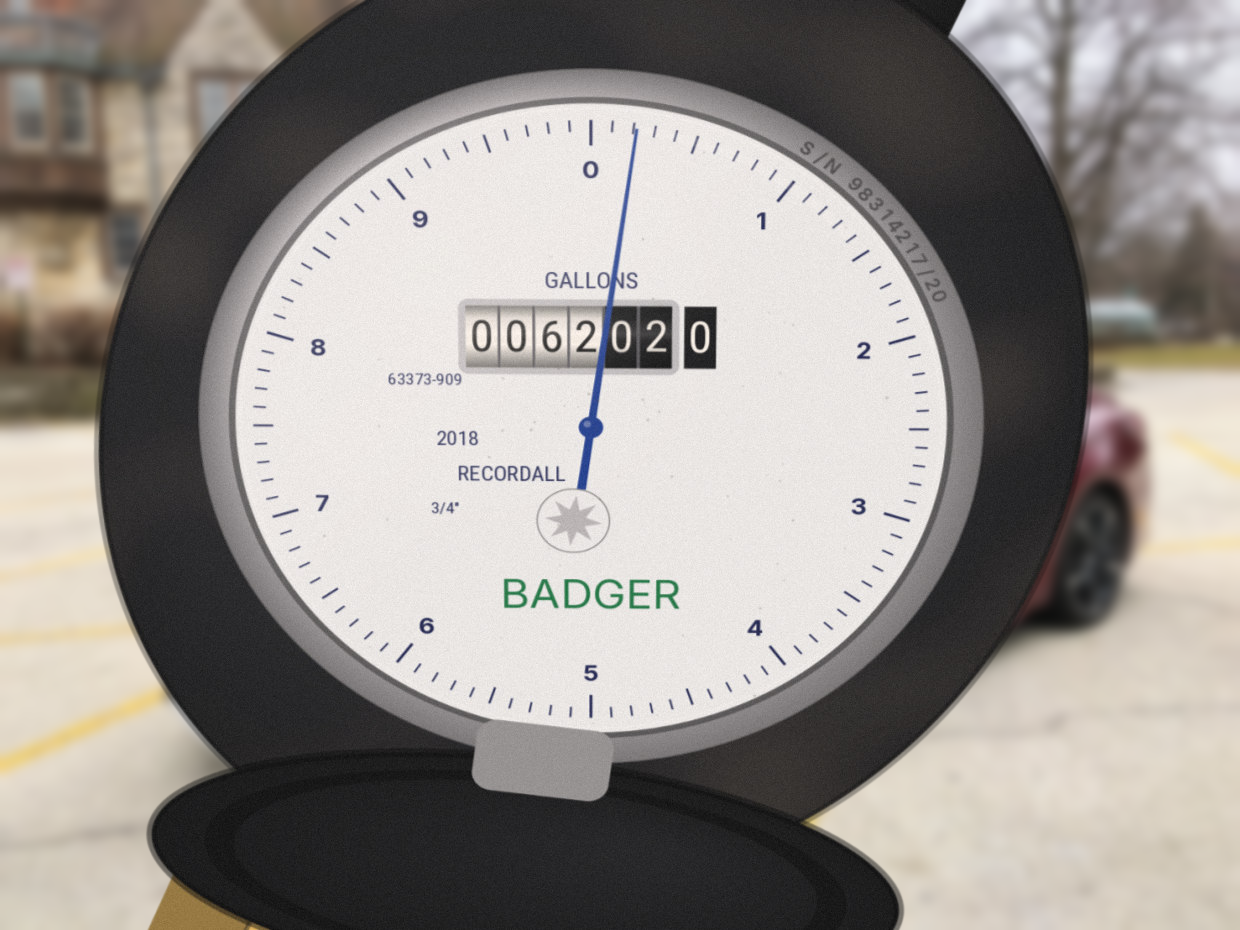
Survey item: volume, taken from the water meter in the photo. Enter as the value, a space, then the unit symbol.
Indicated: 62020.2 gal
